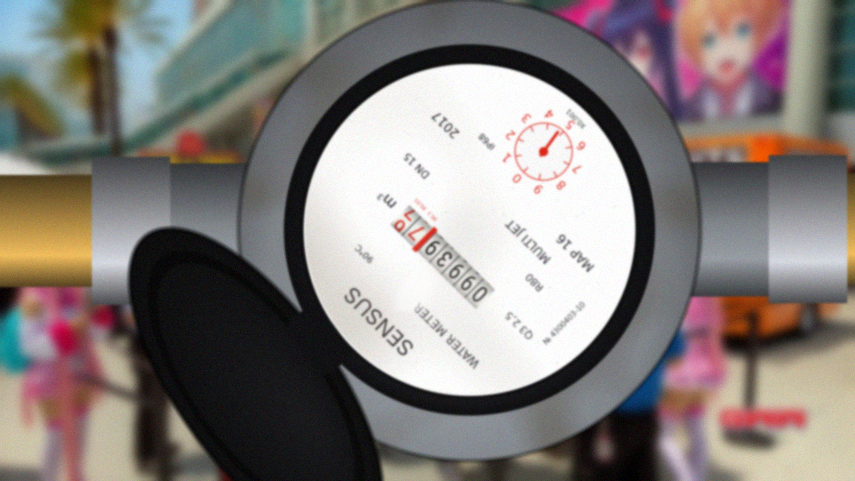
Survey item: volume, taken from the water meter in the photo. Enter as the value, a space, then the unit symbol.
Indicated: 9939.764 m³
